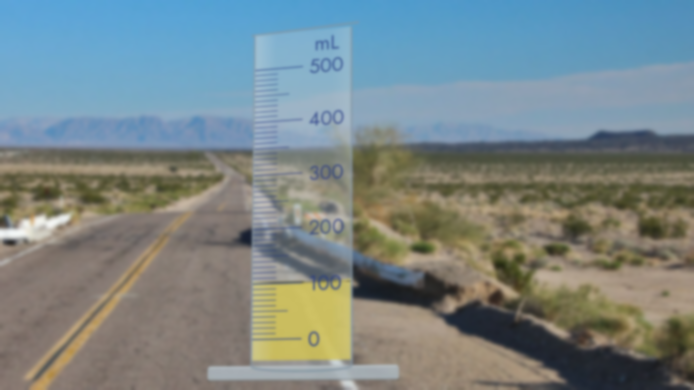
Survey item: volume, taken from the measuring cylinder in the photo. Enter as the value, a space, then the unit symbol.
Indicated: 100 mL
